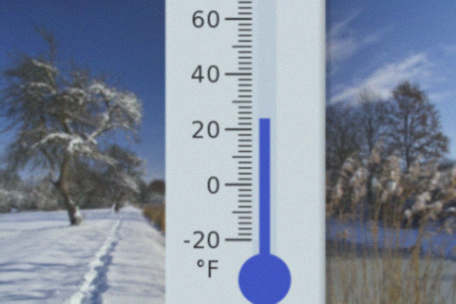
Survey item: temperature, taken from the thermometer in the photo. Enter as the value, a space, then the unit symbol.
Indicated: 24 °F
